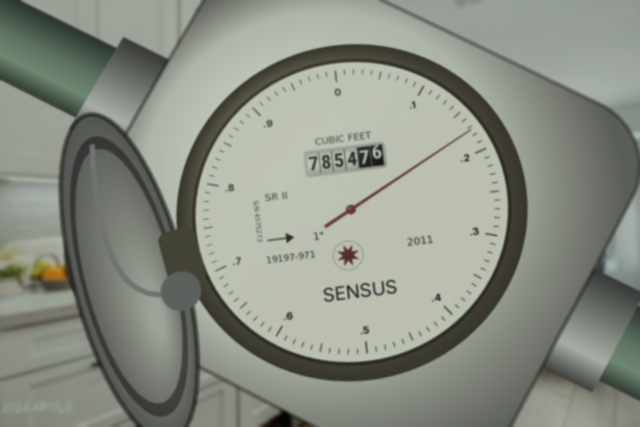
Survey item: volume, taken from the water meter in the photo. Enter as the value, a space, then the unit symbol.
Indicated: 785476.17 ft³
